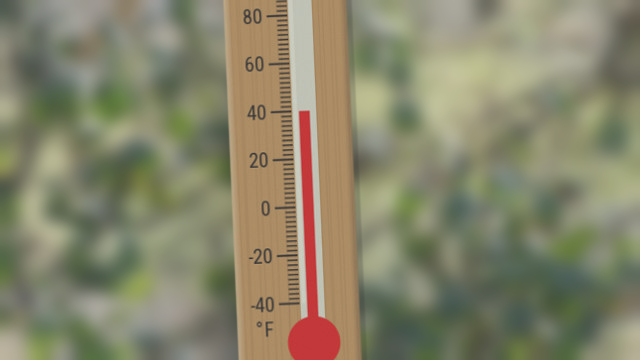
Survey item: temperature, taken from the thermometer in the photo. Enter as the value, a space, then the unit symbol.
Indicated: 40 °F
